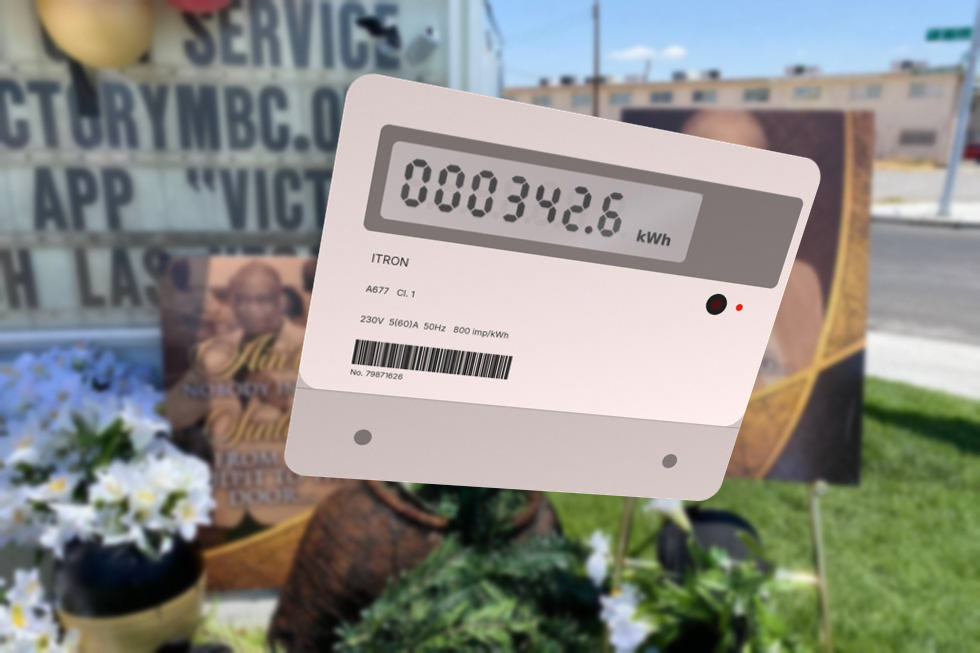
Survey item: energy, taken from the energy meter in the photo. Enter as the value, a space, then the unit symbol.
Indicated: 342.6 kWh
